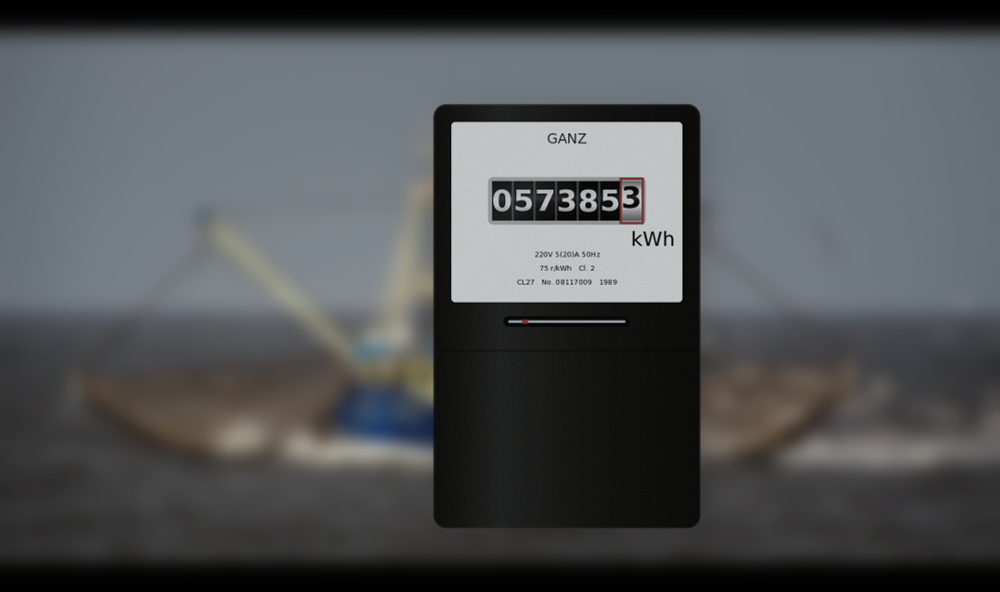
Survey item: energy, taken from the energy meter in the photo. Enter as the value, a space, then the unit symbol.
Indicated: 57385.3 kWh
